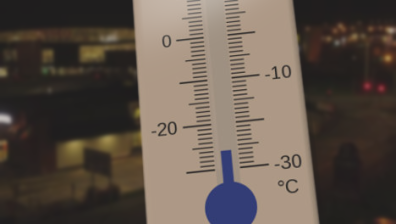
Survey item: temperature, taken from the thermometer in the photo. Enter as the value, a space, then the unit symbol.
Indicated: -26 °C
